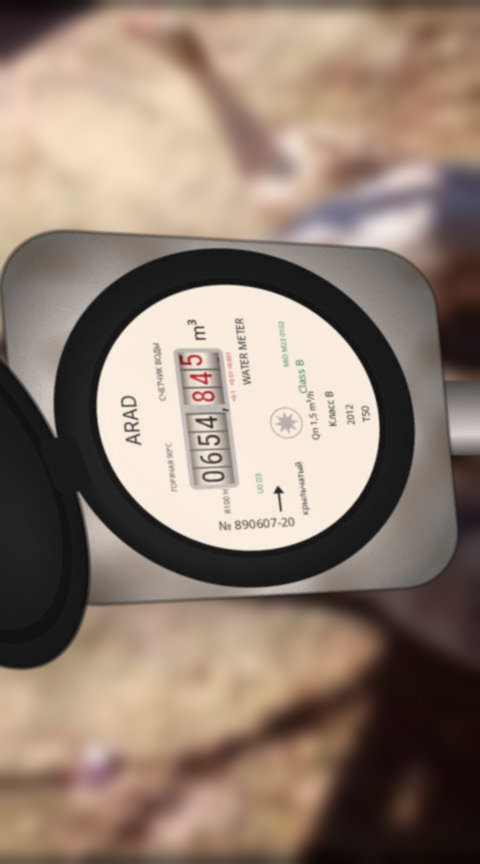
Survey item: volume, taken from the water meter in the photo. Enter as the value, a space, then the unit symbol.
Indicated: 654.845 m³
